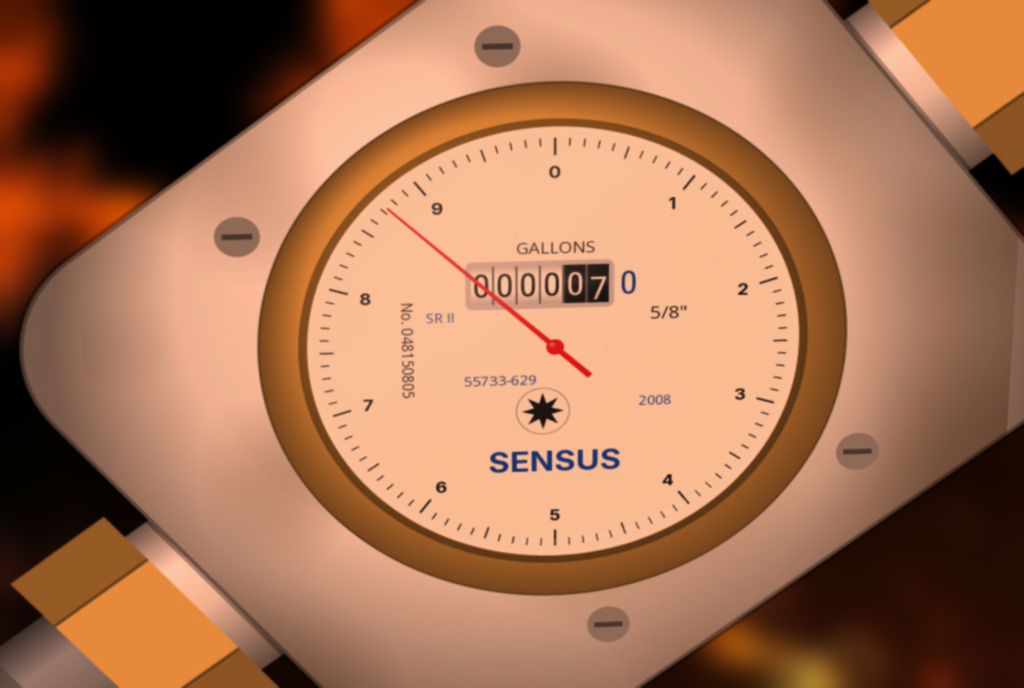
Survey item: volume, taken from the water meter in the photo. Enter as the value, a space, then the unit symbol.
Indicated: 68.7 gal
